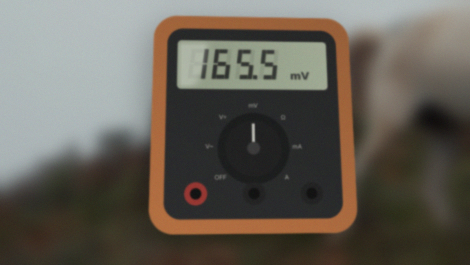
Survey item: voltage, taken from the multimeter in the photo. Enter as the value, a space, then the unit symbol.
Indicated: 165.5 mV
